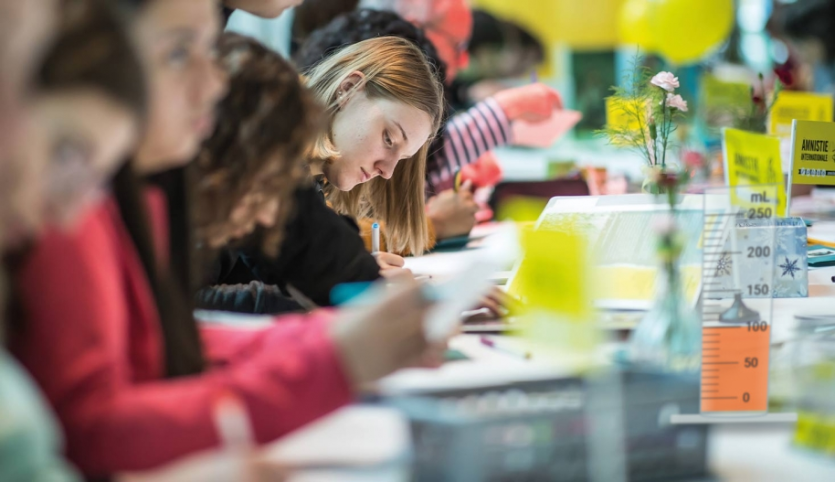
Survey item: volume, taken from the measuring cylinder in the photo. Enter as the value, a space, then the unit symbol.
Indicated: 100 mL
